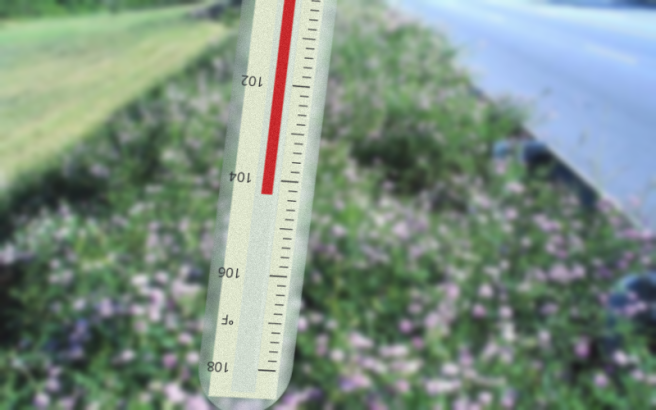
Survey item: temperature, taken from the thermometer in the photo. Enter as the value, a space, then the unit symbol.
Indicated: 104.3 °F
